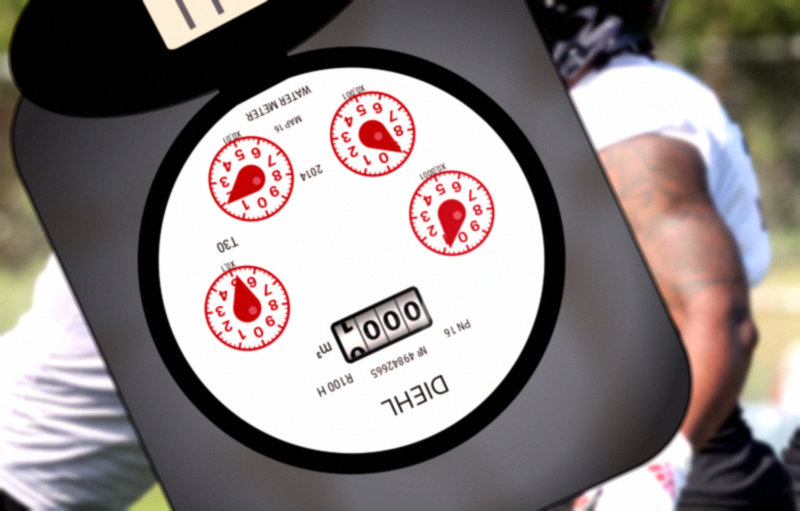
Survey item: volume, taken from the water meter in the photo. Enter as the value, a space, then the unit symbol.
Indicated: 0.5190 m³
